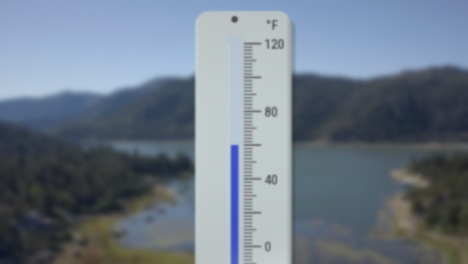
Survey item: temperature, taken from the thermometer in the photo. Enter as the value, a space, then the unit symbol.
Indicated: 60 °F
